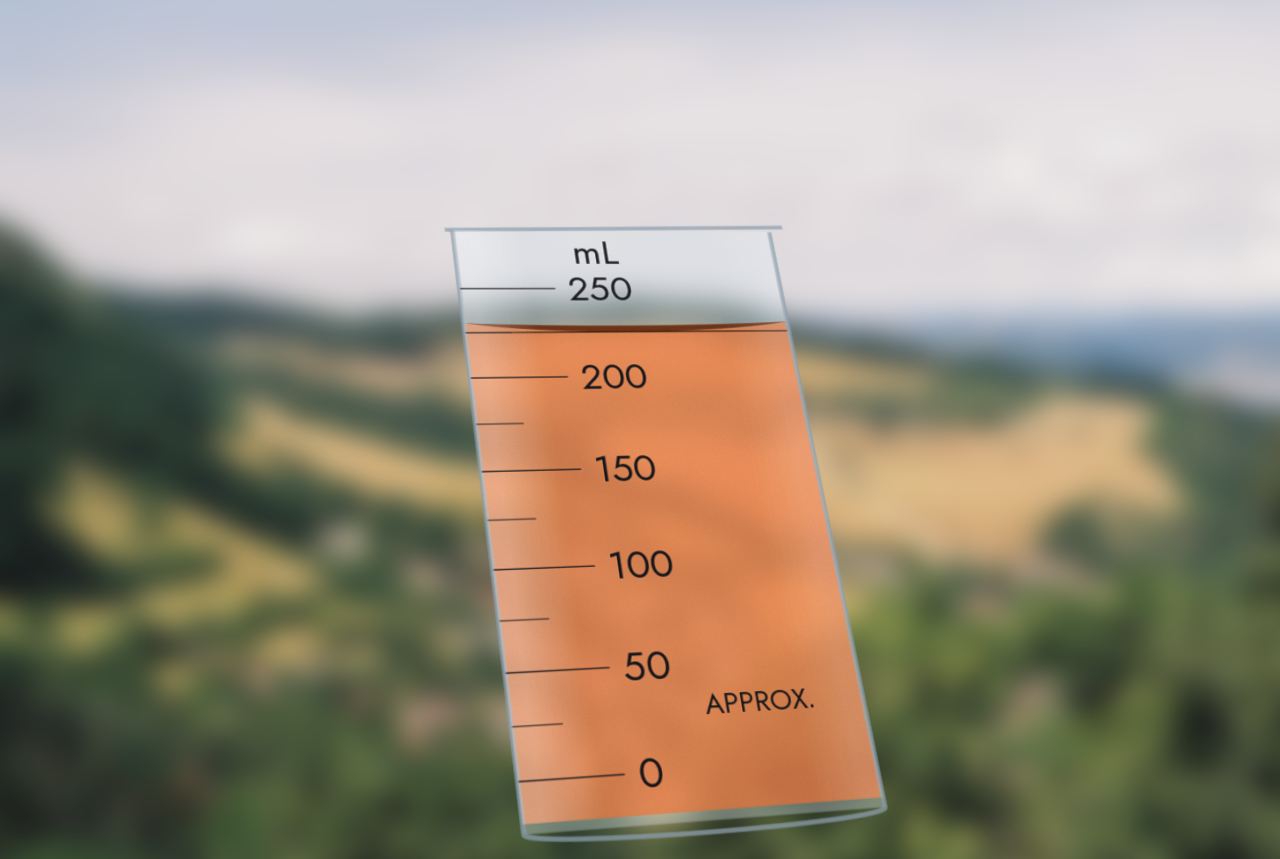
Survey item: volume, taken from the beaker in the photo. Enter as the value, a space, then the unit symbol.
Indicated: 225 mL
